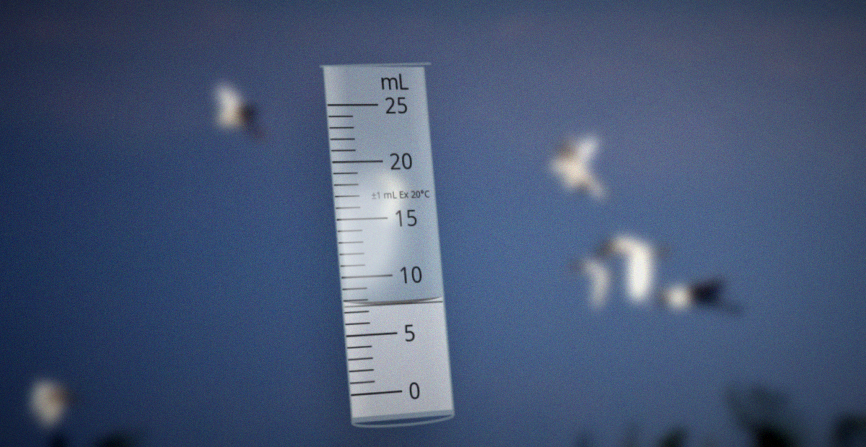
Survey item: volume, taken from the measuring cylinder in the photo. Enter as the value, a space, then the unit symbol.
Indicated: 7.5 mL
